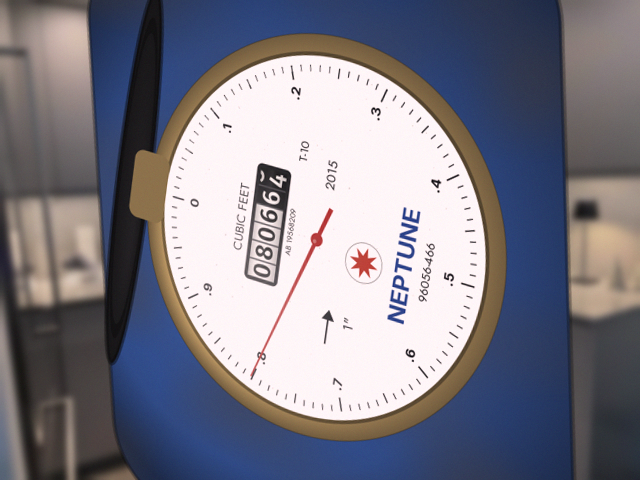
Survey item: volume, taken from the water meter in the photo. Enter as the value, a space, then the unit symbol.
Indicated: 80663.80 ft³
